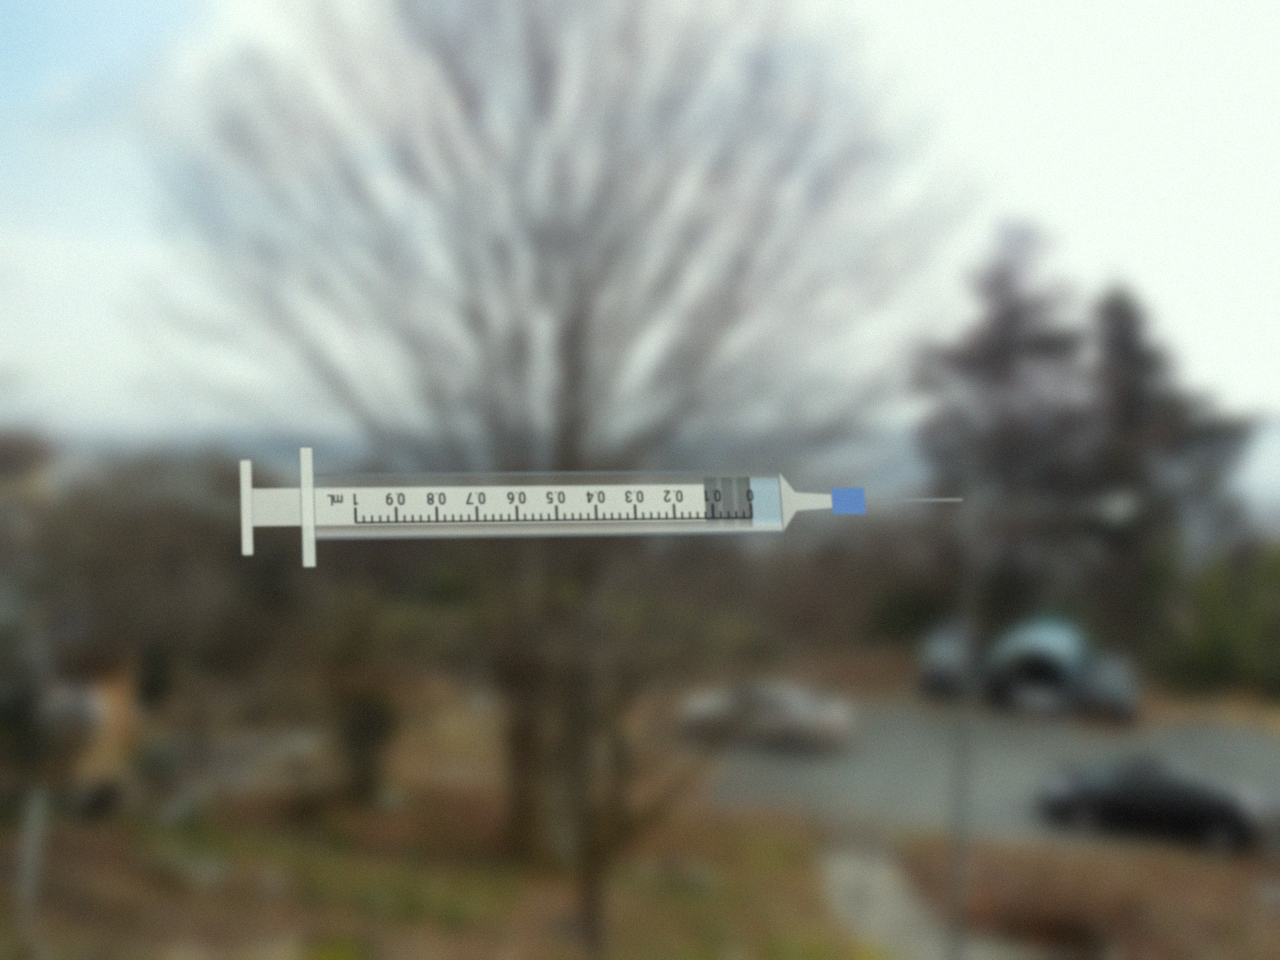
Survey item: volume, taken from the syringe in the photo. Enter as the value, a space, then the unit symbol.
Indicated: 0 mL
